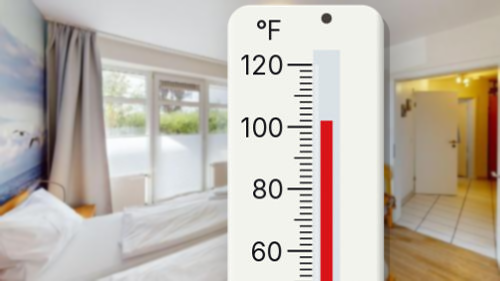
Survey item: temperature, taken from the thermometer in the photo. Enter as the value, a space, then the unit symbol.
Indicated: 102 °F
